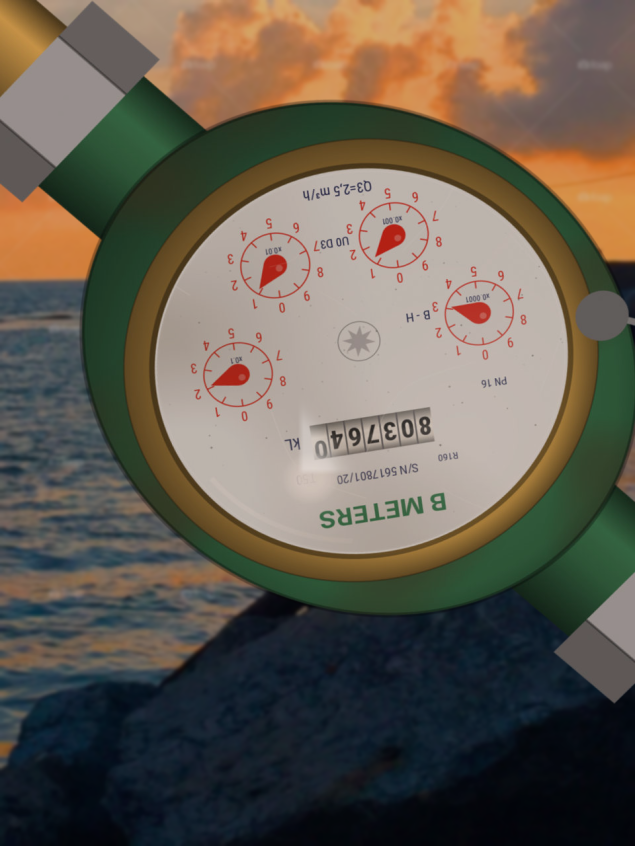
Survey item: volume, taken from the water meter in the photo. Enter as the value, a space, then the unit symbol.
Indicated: 8037640.2113 kL
